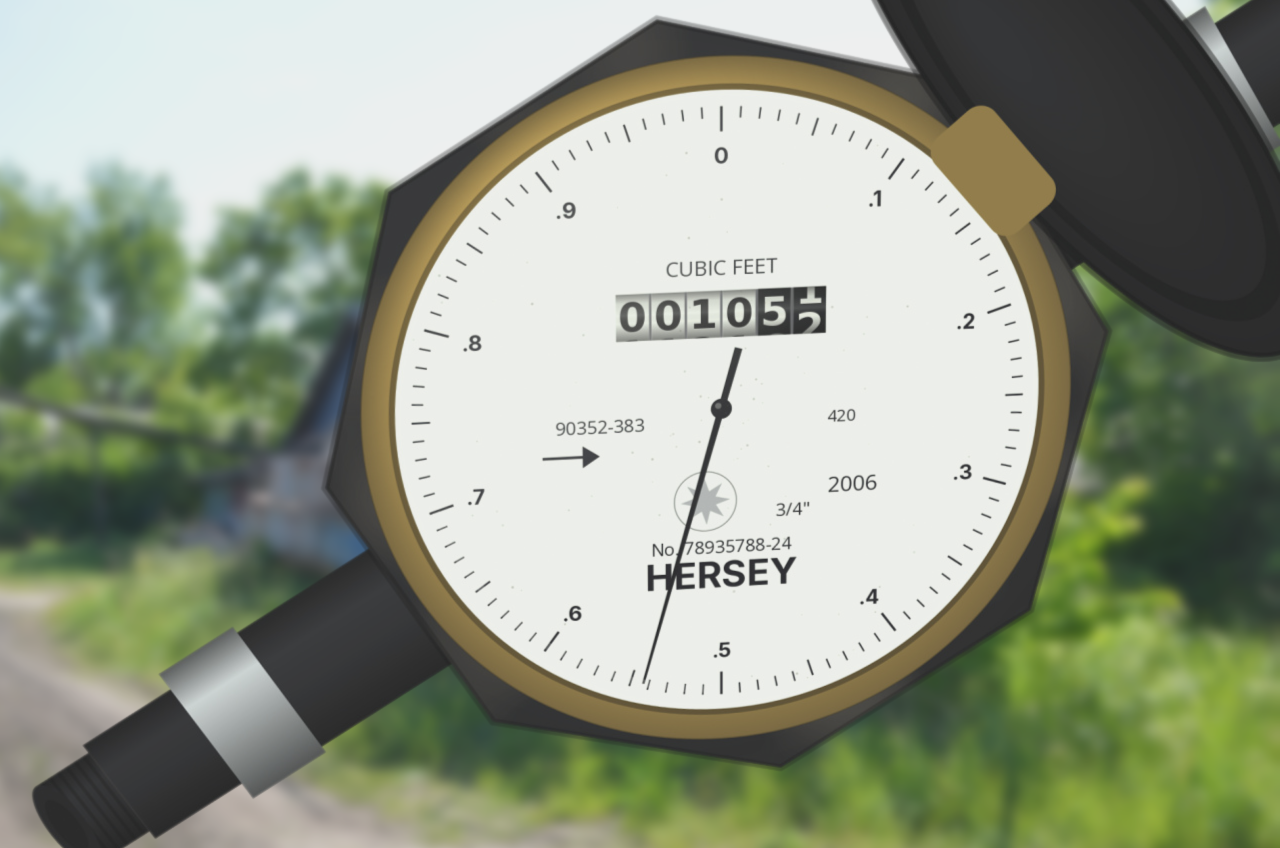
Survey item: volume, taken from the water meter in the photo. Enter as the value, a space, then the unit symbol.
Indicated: 1051.54 ft³
